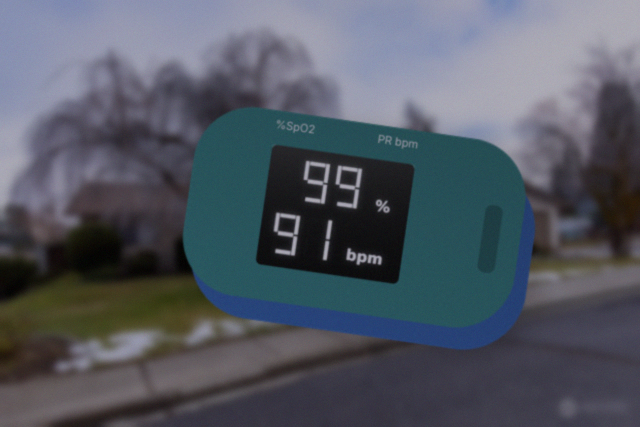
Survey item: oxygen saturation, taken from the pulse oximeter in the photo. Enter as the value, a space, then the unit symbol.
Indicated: 99 %
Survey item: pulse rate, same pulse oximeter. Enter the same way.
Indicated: 91 bpm
